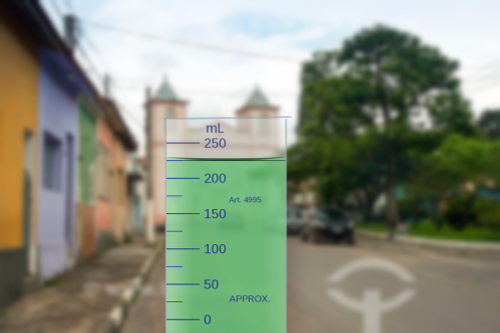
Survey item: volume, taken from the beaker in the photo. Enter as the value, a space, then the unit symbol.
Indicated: 225 mL
